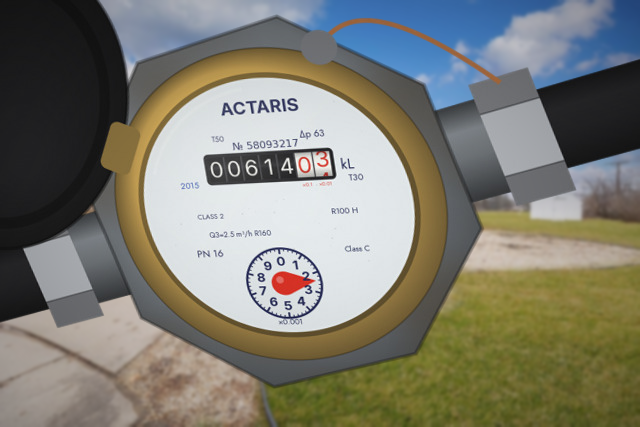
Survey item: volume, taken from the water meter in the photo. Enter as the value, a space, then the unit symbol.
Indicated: 614.032 kL
